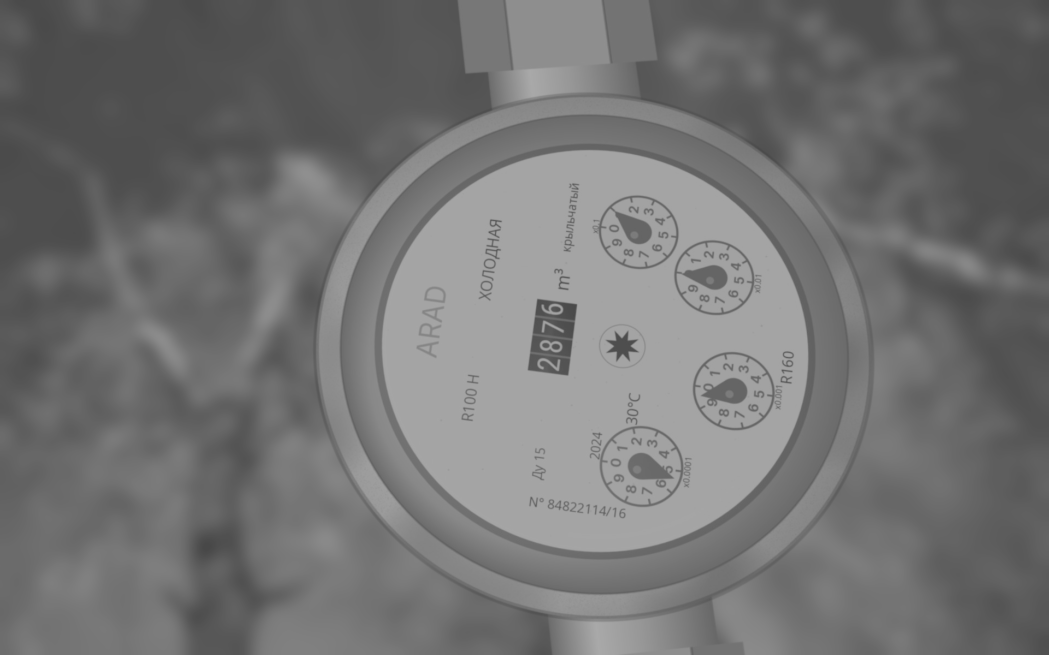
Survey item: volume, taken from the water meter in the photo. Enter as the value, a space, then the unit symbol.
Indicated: 2876.0995 m³
